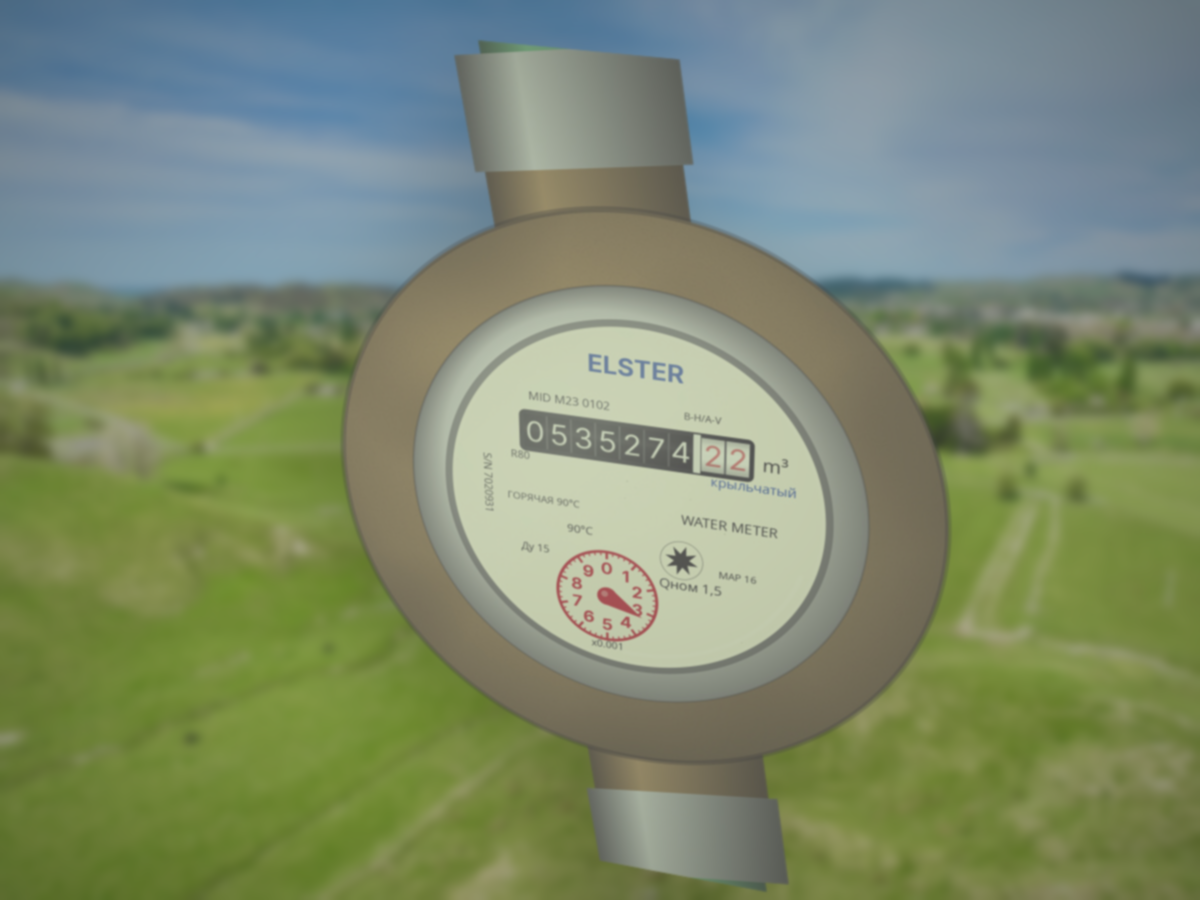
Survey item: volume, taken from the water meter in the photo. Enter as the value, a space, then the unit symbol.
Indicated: 535274.223 m³
